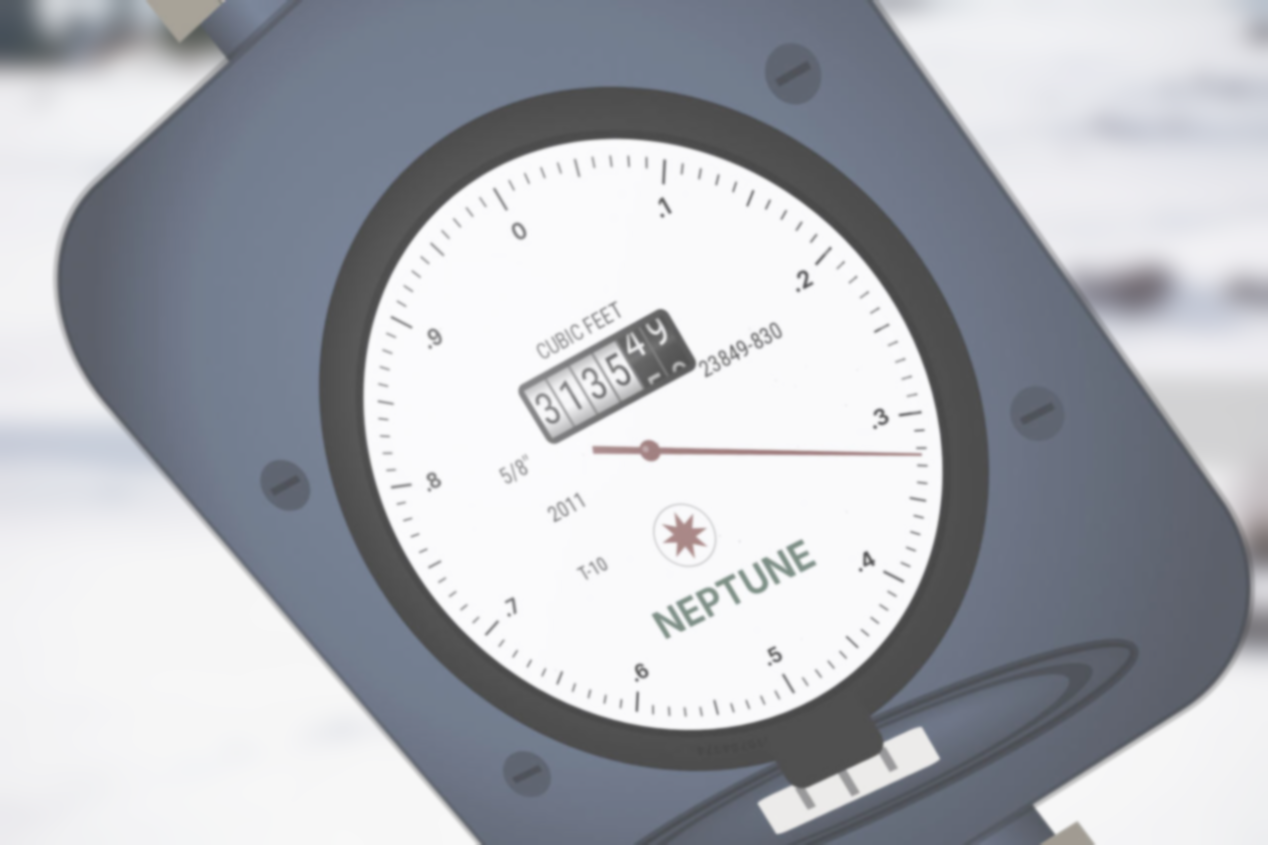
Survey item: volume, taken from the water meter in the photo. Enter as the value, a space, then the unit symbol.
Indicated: 313549.32 ft³
